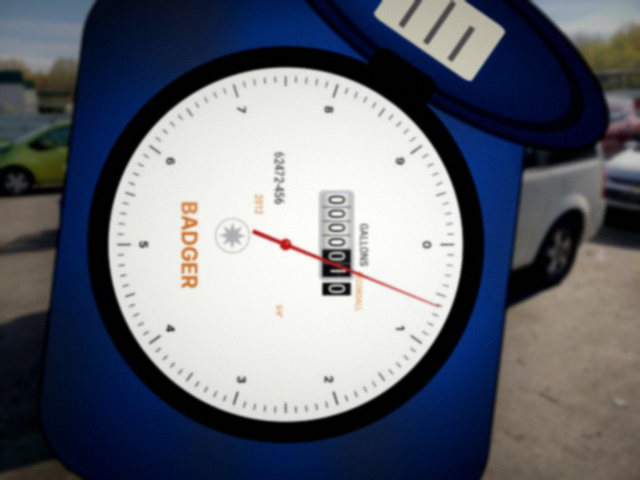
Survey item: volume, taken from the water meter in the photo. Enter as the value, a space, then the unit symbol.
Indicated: 10.6 gal
